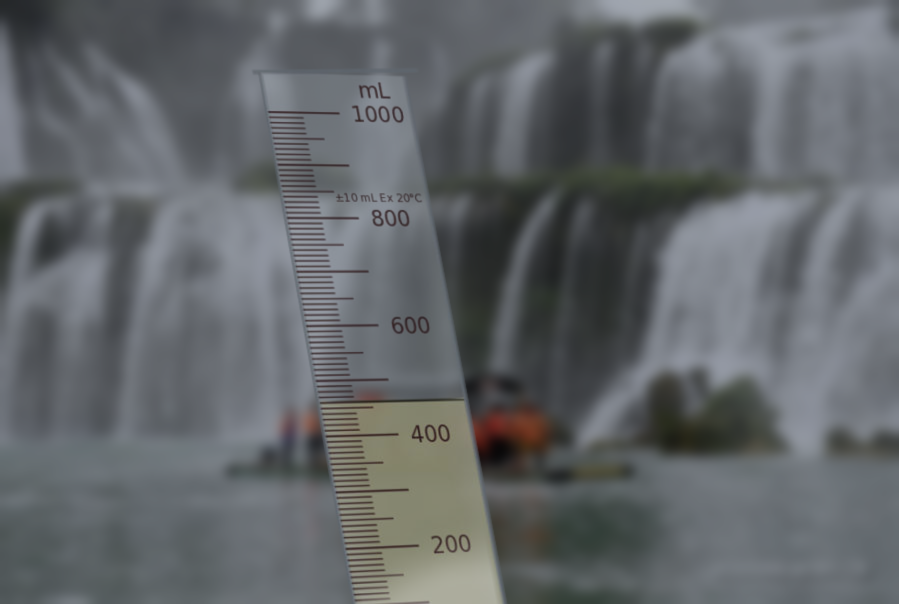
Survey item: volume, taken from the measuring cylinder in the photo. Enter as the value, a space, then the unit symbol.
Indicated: 460 mL
